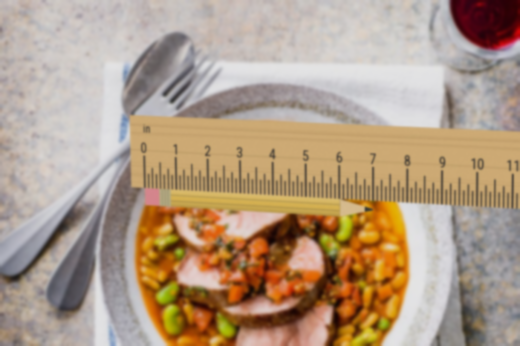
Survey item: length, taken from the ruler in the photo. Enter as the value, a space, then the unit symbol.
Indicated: 7 in
